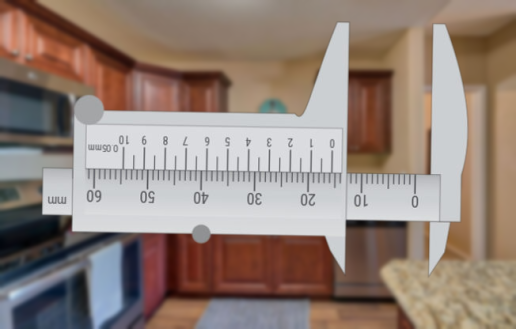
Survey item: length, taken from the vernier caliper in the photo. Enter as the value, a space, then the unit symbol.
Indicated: 15.6 mm
